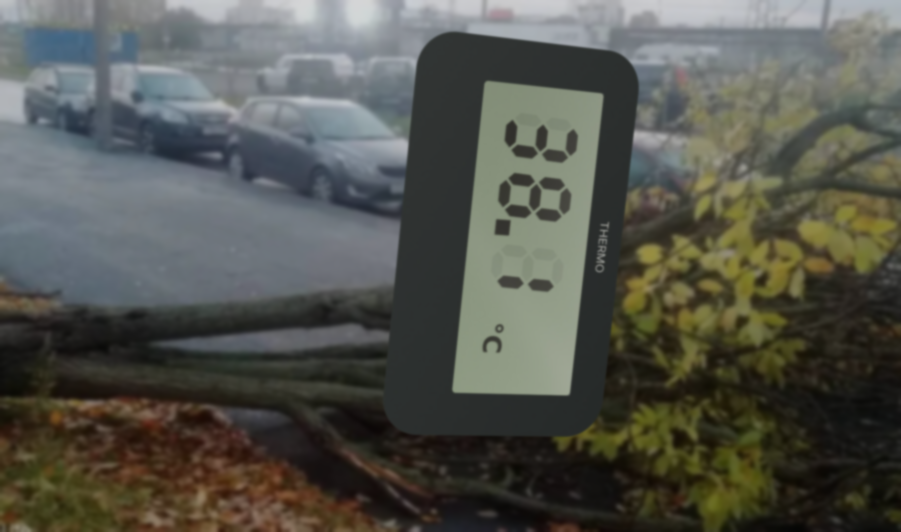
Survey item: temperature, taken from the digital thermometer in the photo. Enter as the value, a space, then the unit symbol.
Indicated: 38.1 °C
